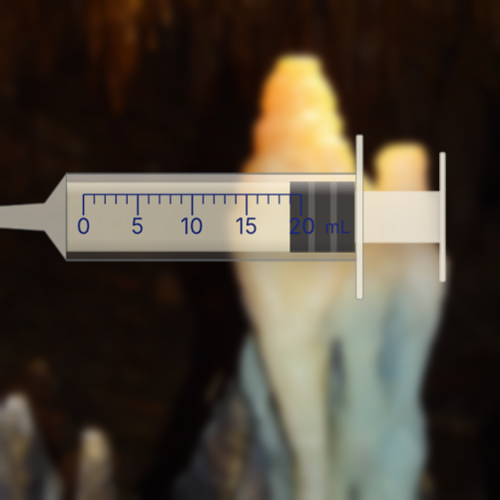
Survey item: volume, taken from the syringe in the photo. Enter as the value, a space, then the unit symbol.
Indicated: 19 mL
